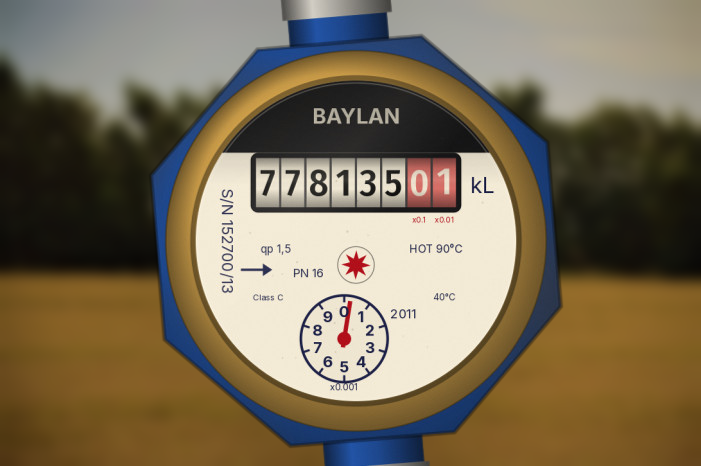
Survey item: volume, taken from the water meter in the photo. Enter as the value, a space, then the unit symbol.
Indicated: 778135.010 kL
